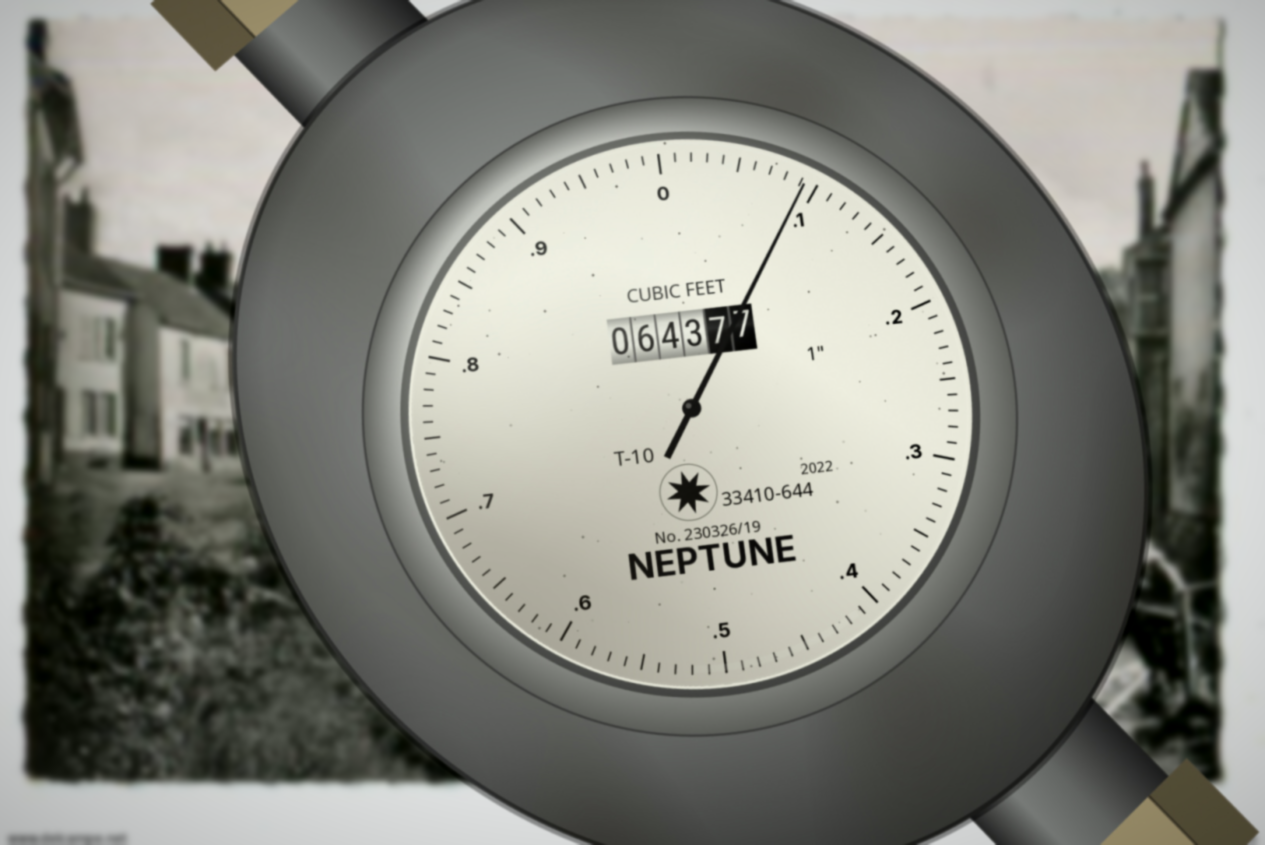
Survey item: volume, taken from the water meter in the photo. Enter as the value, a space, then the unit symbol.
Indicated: 64377.09 ft³
